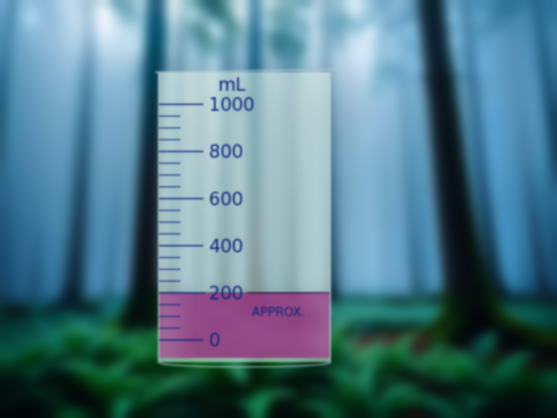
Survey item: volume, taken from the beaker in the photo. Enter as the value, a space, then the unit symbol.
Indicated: 200 mL
